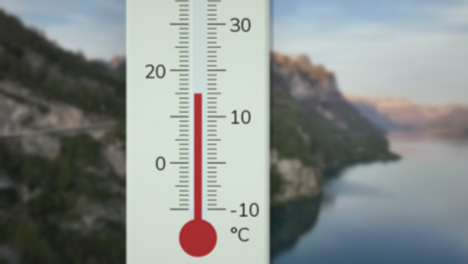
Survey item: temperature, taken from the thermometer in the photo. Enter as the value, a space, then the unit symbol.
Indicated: 15 °C
